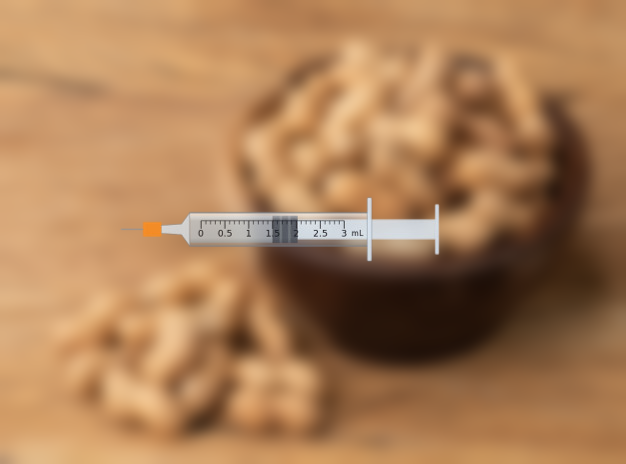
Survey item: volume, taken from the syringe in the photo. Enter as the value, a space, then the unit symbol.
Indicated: 1.5 mL
